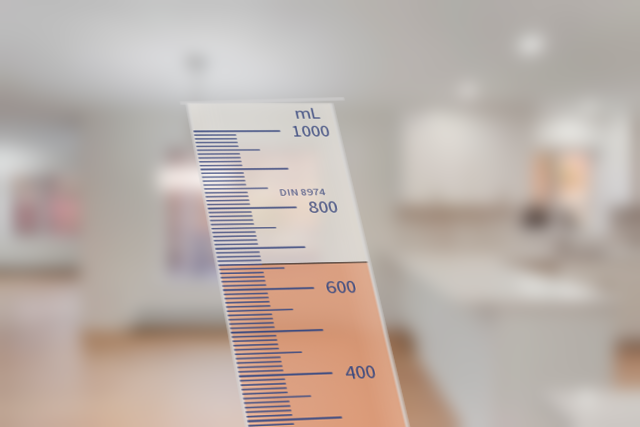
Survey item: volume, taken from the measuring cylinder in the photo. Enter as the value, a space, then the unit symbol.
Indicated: 660 mL
